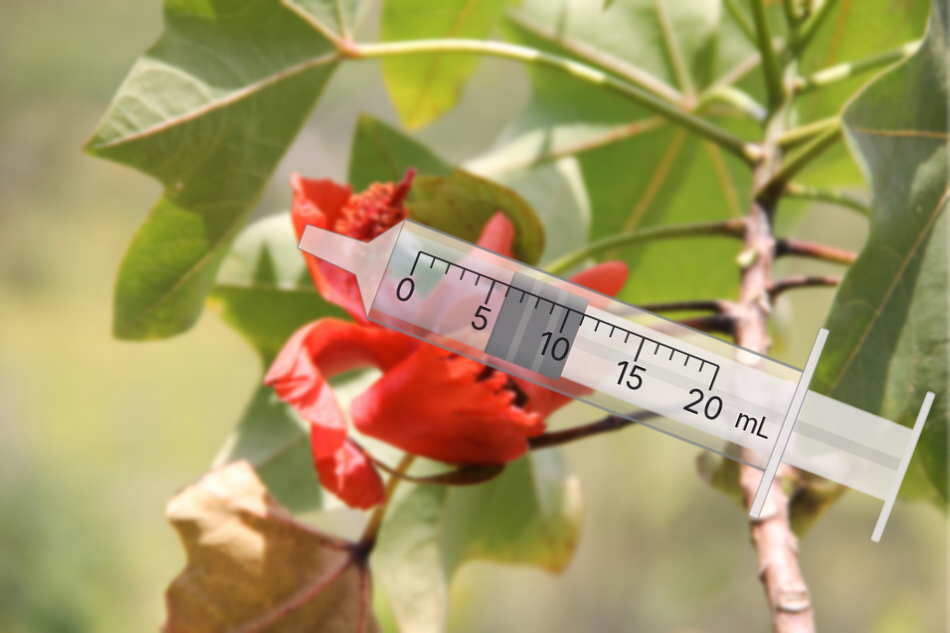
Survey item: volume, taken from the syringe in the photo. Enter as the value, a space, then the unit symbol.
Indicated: 6 mL
